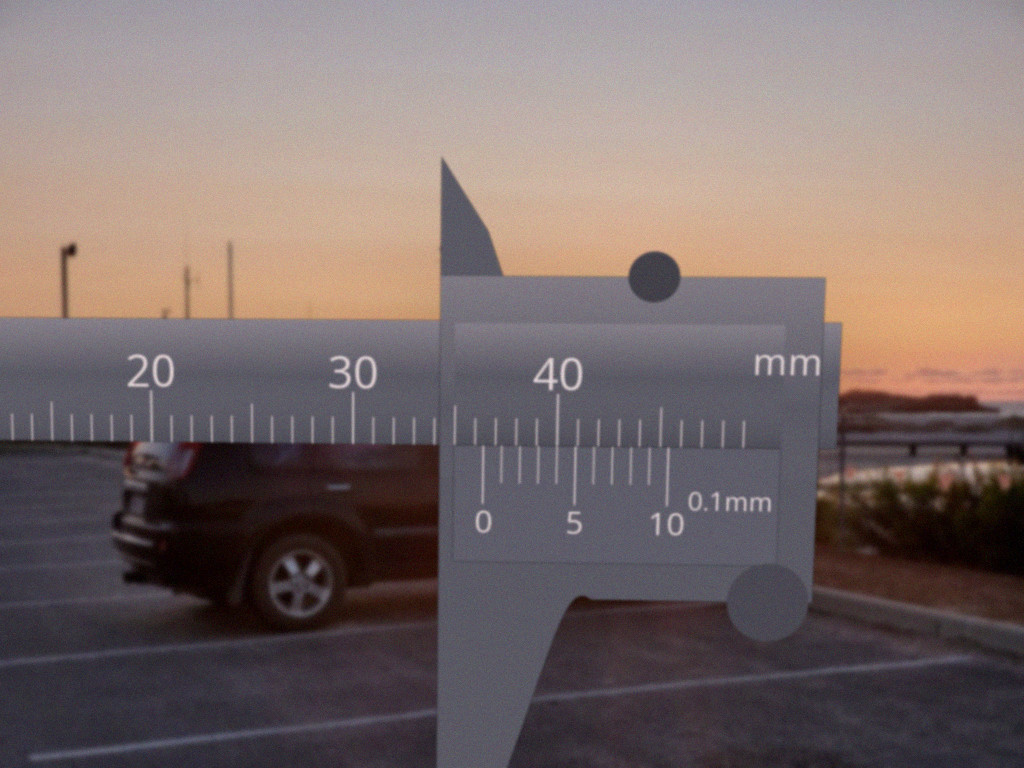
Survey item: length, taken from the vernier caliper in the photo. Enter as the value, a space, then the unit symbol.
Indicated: 36.4 mm
